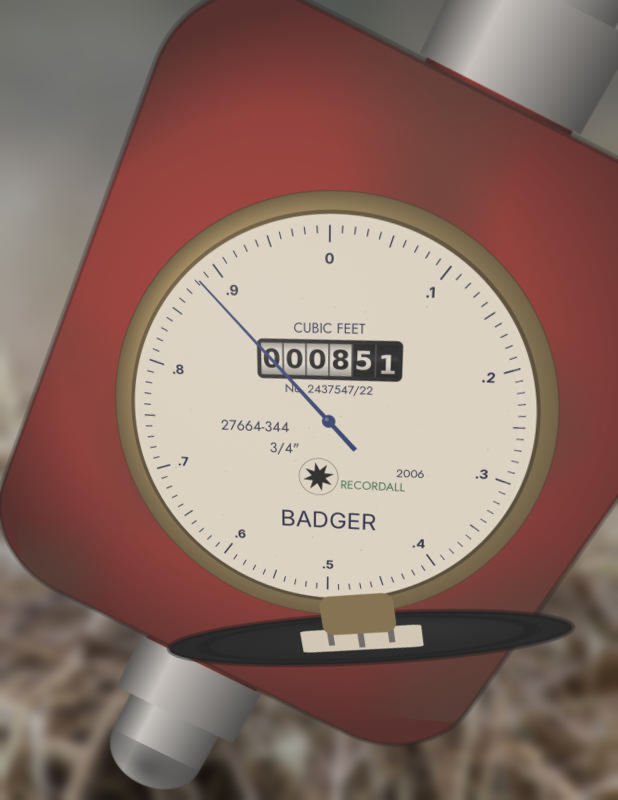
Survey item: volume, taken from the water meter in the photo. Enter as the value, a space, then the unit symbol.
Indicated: 850.88 ft³
